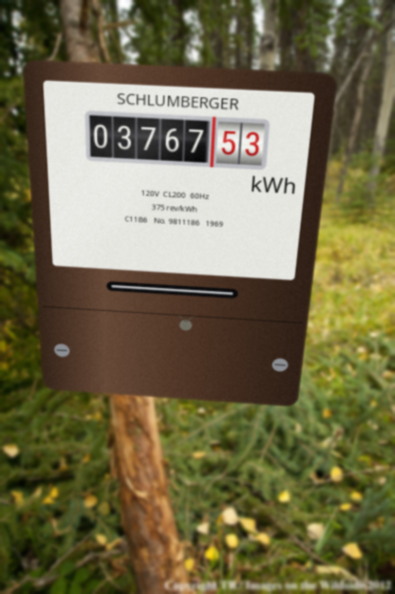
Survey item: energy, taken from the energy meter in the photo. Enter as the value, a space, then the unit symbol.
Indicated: 3767.53 kWh
